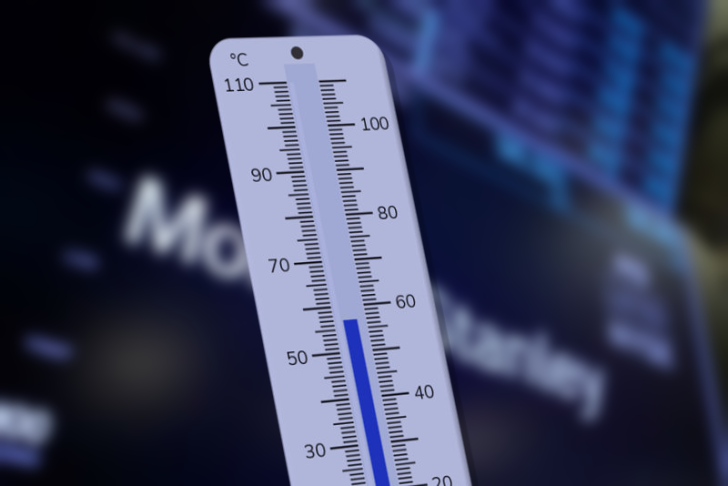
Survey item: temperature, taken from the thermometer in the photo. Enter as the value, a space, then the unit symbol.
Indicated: 57 °C
